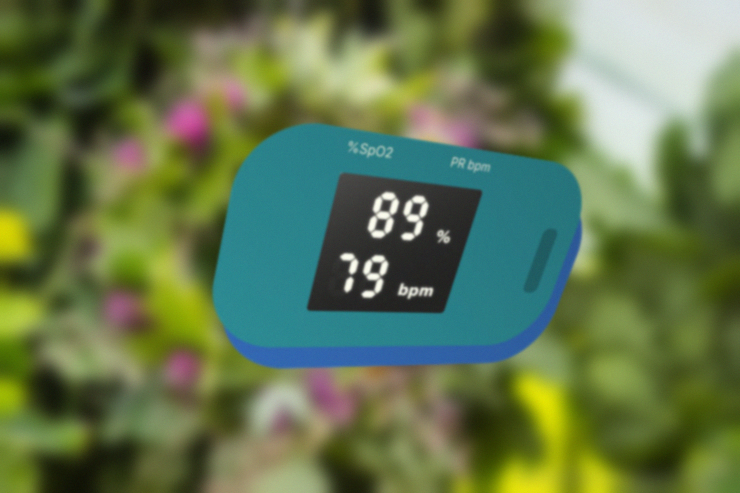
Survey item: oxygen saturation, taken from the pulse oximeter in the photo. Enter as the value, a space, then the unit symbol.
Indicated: 89 %
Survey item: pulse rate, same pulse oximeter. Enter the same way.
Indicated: 79 bpm
